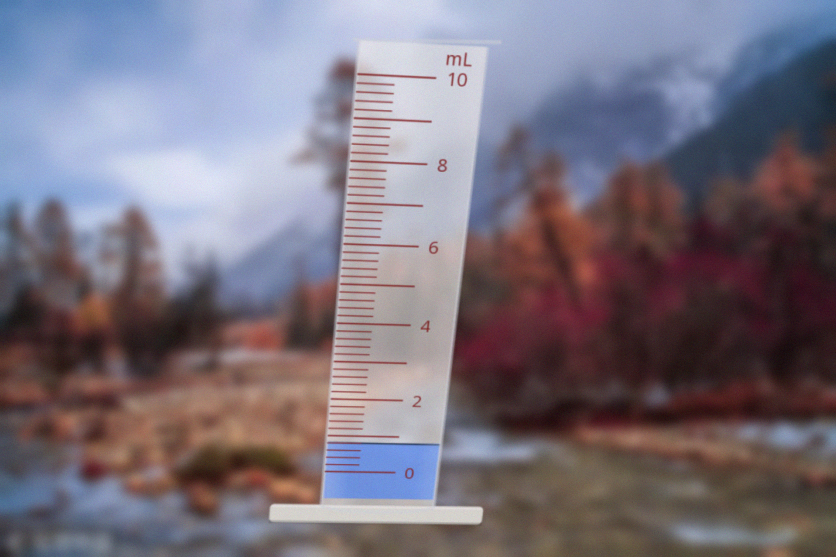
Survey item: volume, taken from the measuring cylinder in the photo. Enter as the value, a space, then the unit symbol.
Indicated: 0.8 mL
